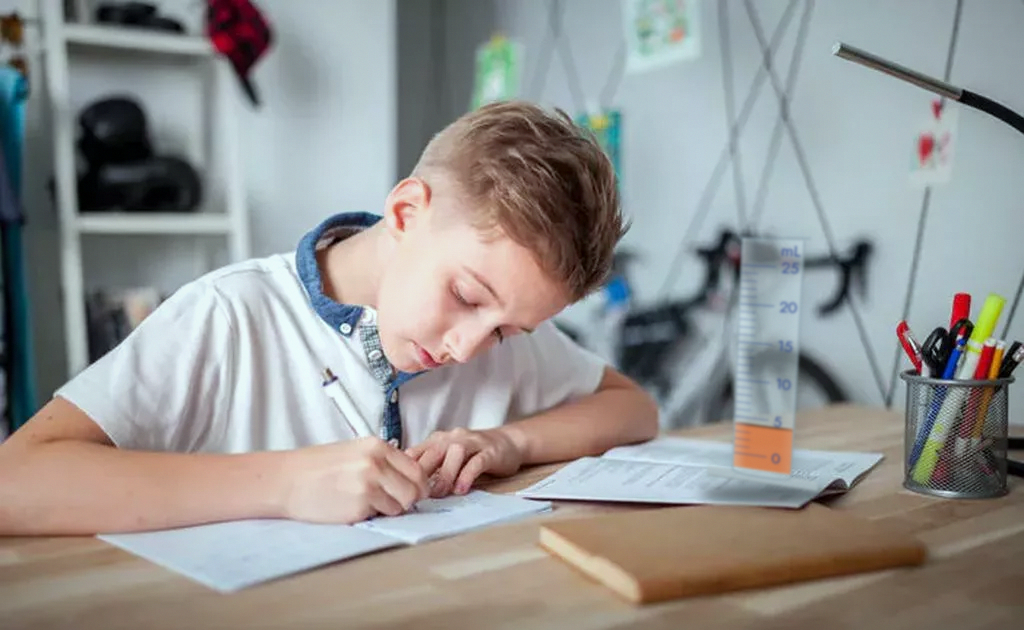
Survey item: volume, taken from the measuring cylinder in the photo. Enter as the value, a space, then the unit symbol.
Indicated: 4 mL
